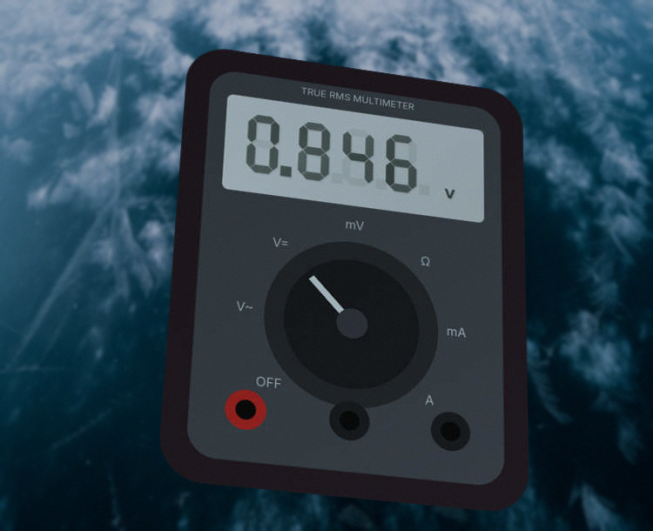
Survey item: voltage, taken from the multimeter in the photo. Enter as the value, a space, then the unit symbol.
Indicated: 0.846 V
